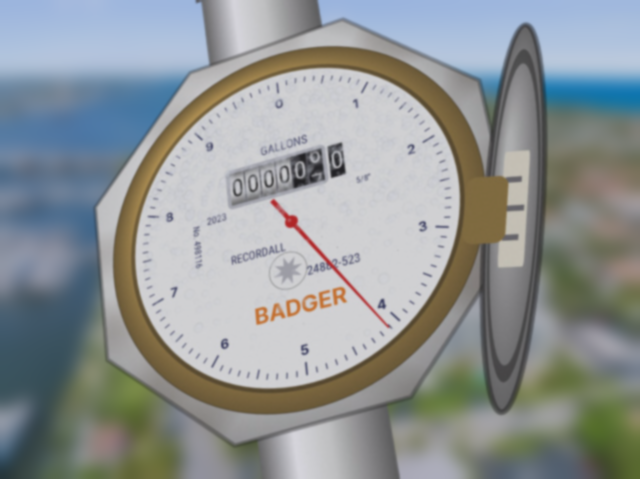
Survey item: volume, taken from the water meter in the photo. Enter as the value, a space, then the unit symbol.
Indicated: 64.1 gal
